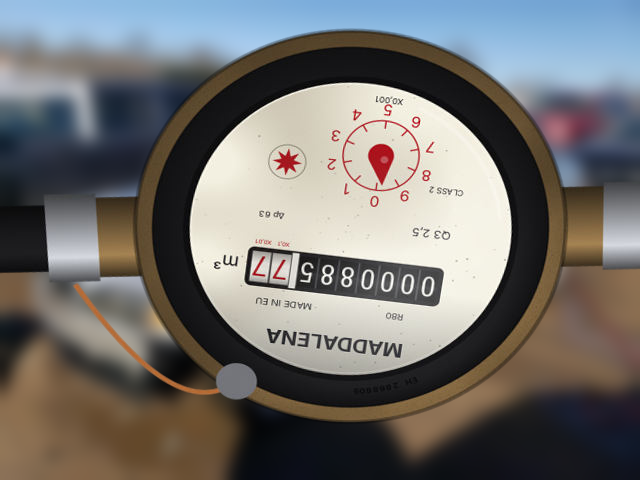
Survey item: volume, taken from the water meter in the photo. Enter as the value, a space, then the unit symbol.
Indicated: 885.769 m³
